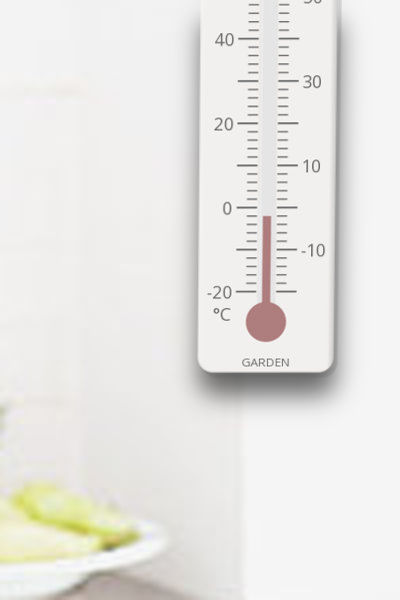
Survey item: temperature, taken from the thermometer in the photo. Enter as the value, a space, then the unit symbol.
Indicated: -2 °C
